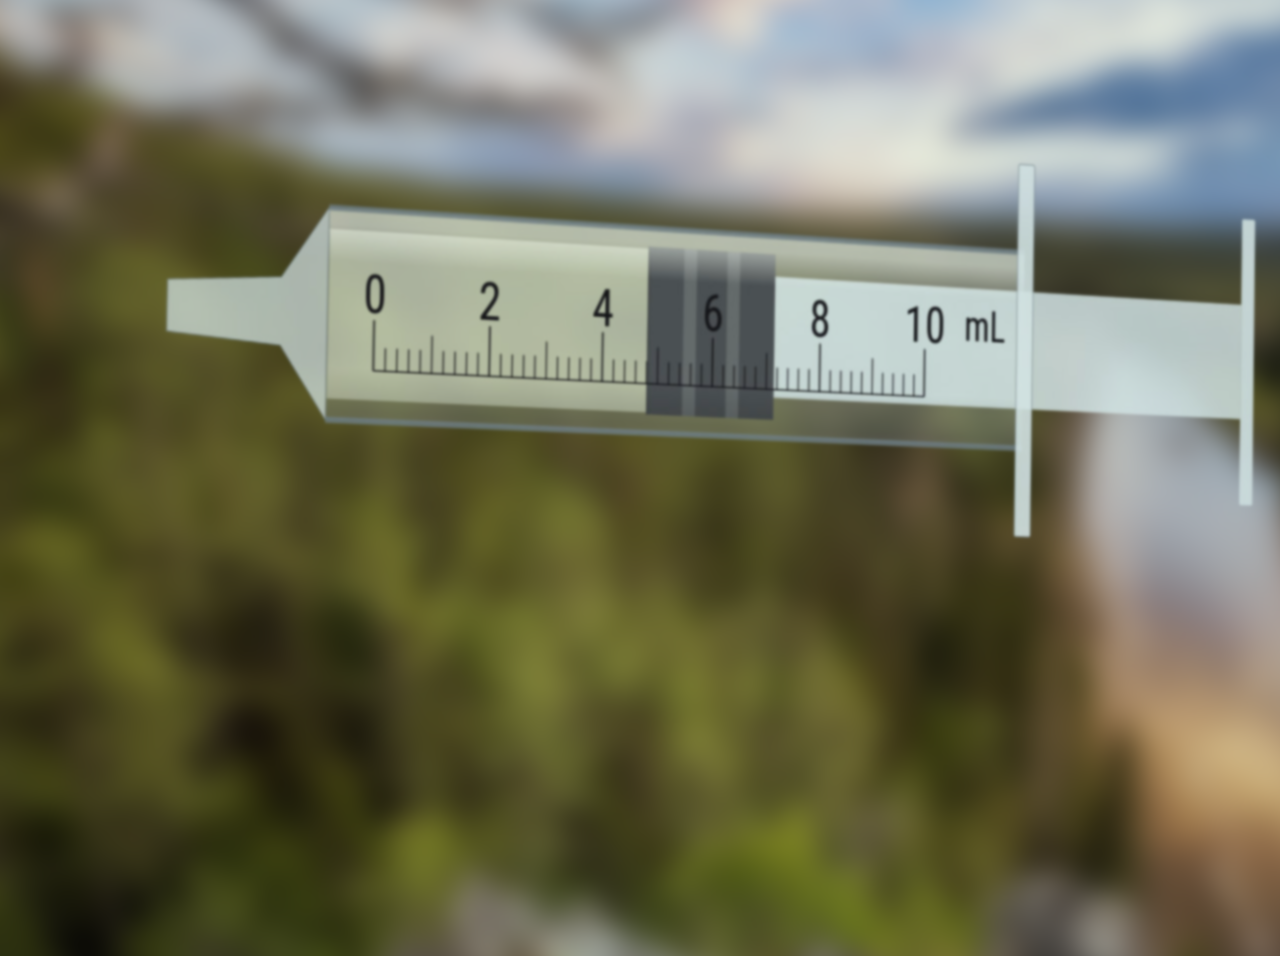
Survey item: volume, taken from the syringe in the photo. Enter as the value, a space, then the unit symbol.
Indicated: 4.8 mL
